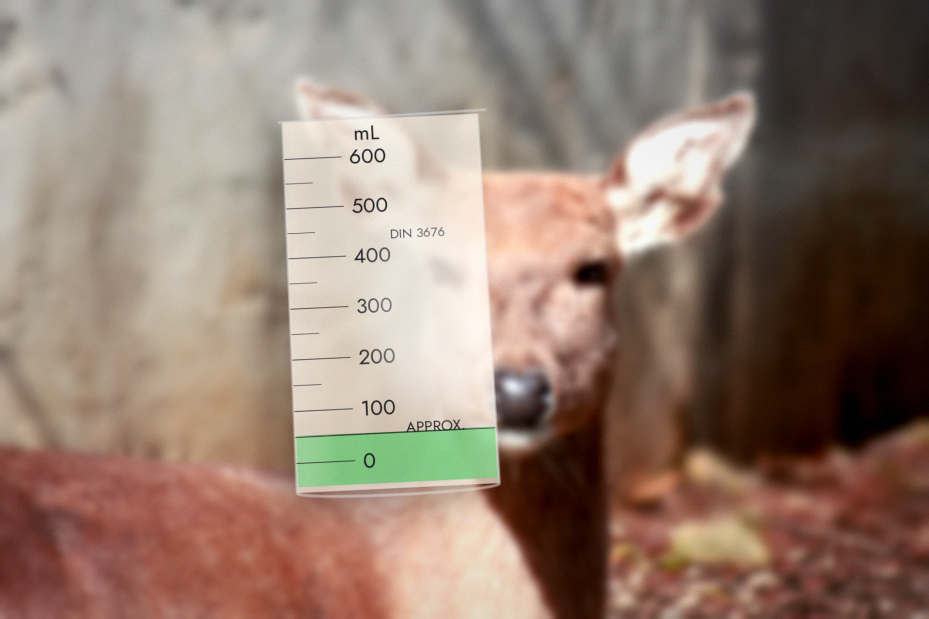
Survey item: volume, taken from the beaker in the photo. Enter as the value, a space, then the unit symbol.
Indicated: 50 mL
